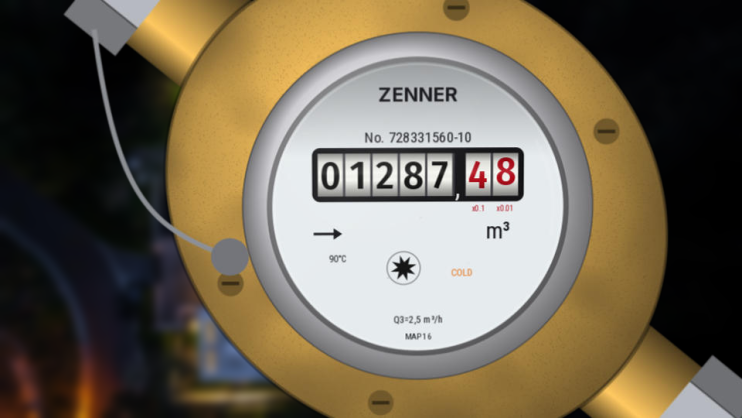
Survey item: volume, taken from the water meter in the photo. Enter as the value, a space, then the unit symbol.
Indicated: 1287.48 m³
